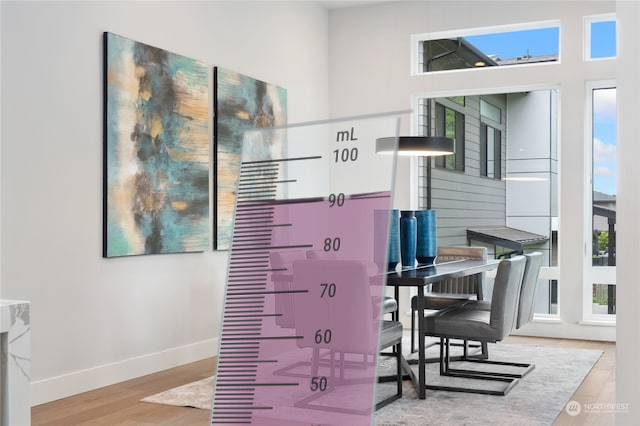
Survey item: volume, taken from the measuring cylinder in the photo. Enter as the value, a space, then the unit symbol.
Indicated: 90 mL
